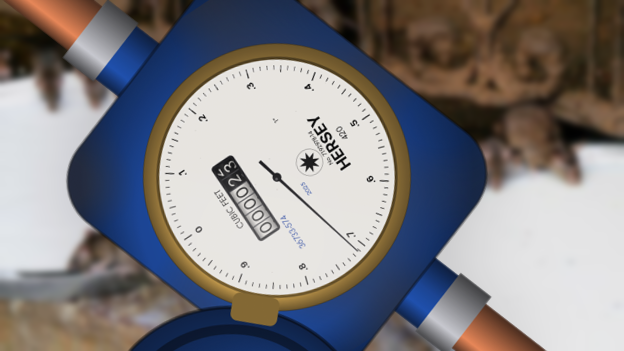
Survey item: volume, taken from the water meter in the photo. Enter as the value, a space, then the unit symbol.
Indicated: 22.71 ft³
